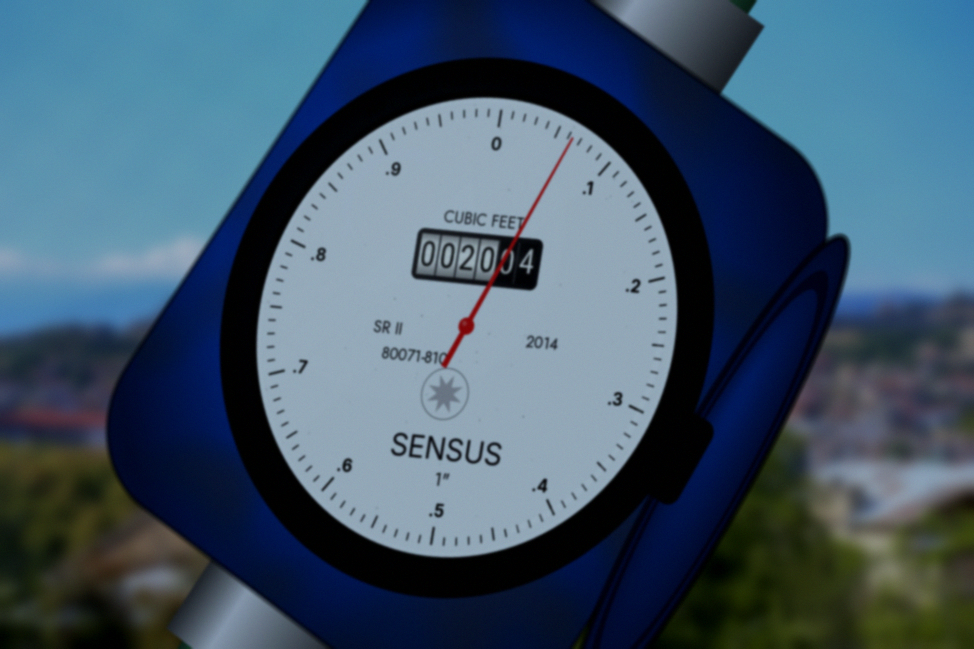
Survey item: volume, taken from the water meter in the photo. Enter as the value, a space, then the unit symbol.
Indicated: 2004.06 ft³
